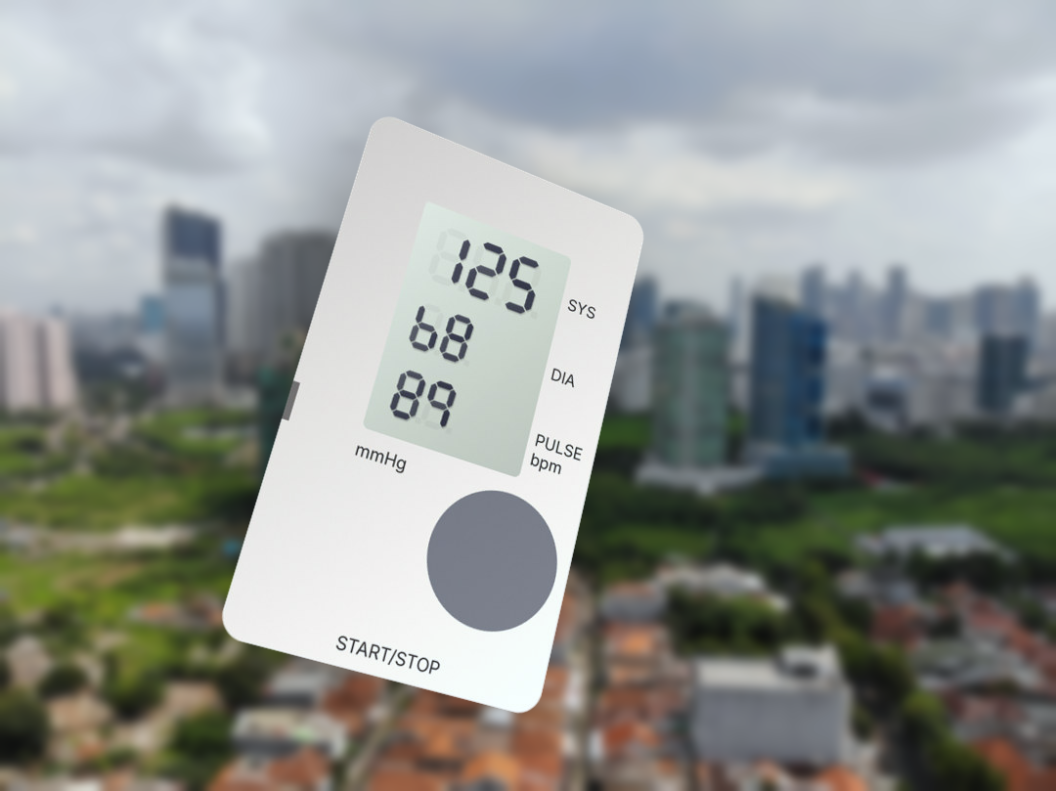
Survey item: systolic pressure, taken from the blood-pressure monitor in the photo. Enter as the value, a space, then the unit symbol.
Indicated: 125 mmHg
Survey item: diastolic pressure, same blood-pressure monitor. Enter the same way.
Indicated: 68 mmHg
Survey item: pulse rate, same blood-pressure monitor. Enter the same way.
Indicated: 89 bpm
